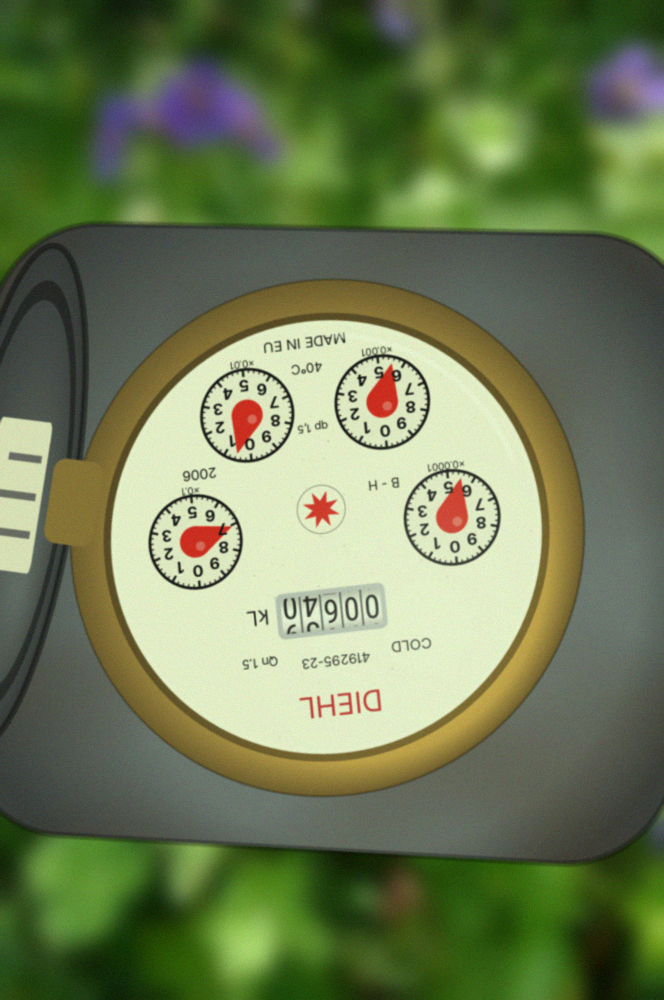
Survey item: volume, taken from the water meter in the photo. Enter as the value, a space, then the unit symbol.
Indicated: 639.7055 kL
